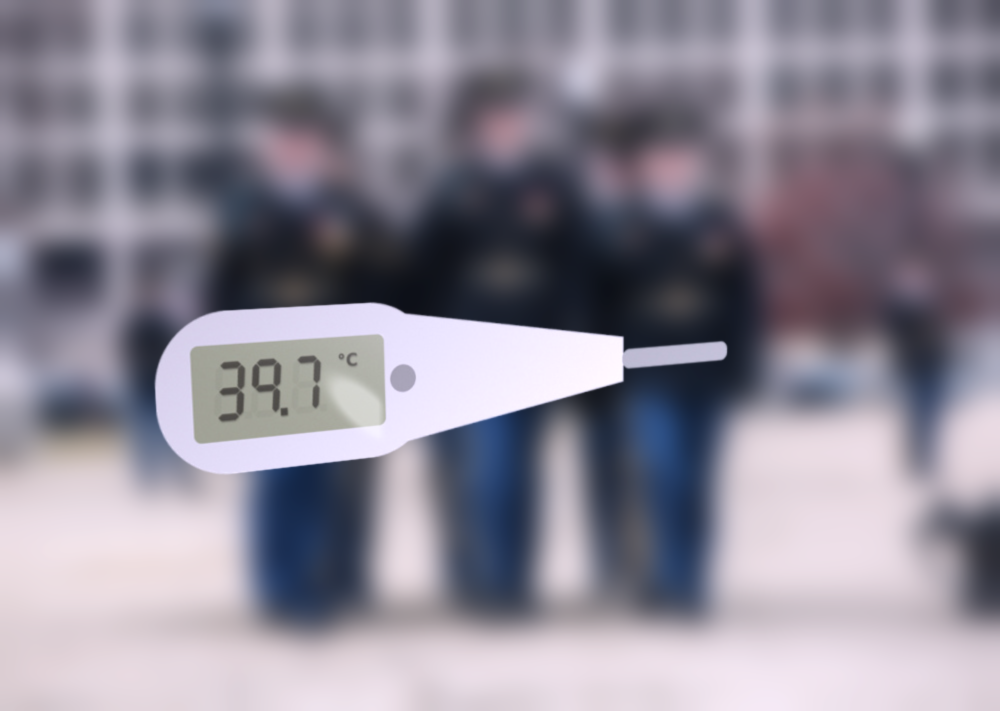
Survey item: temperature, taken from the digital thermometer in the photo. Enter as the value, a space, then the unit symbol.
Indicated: 39.7 °C
